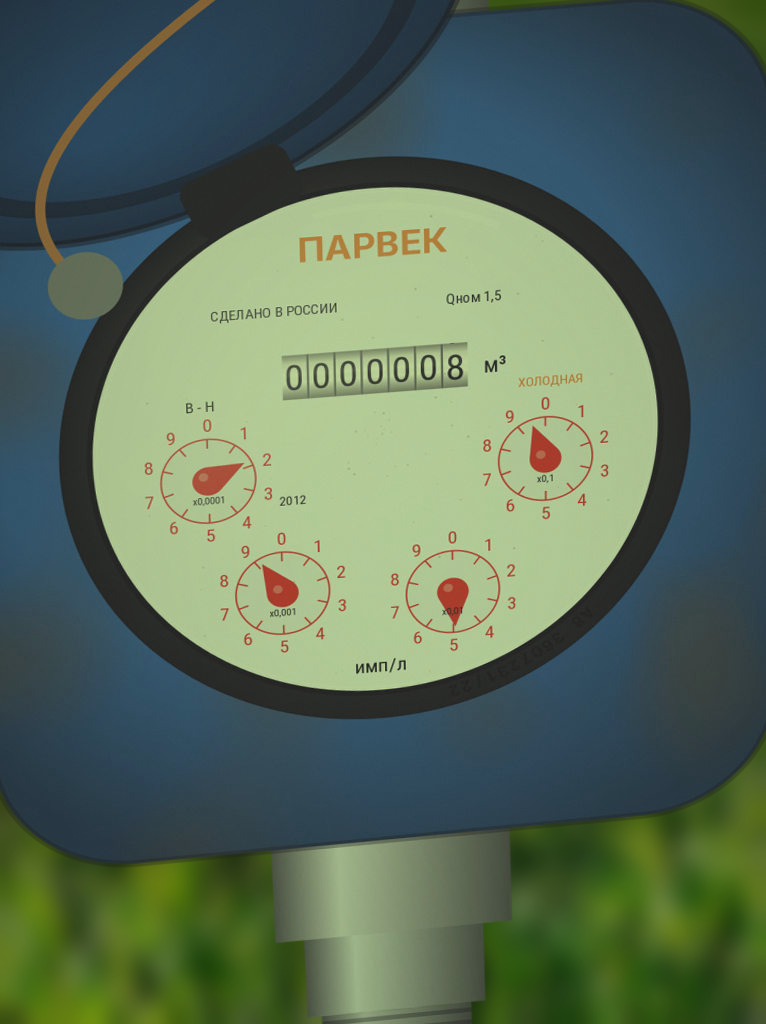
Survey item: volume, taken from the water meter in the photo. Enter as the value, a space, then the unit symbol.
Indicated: 7.9491 m³
